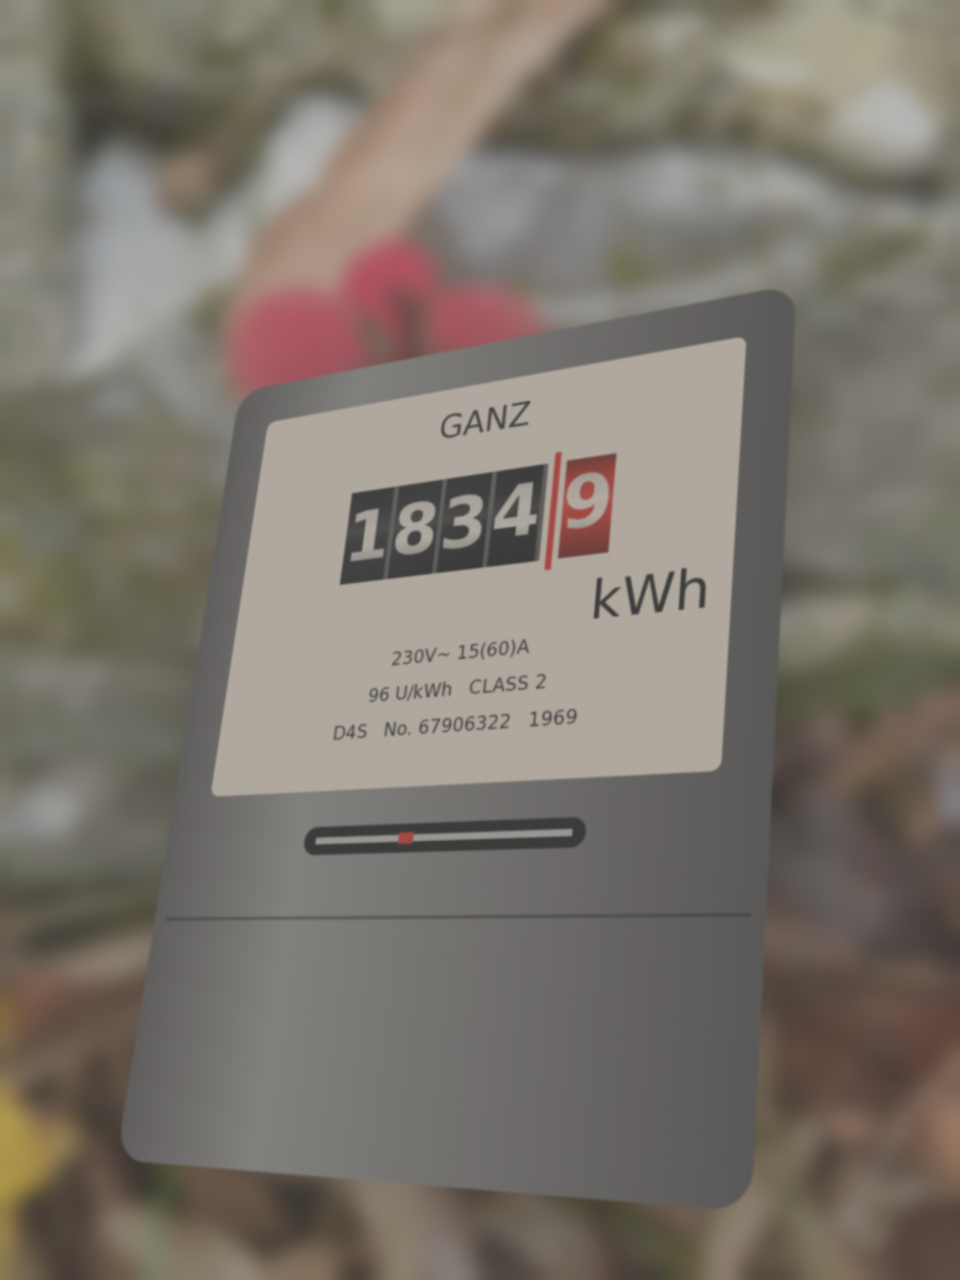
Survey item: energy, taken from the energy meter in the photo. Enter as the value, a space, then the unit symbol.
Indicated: 1834.9 kWh
